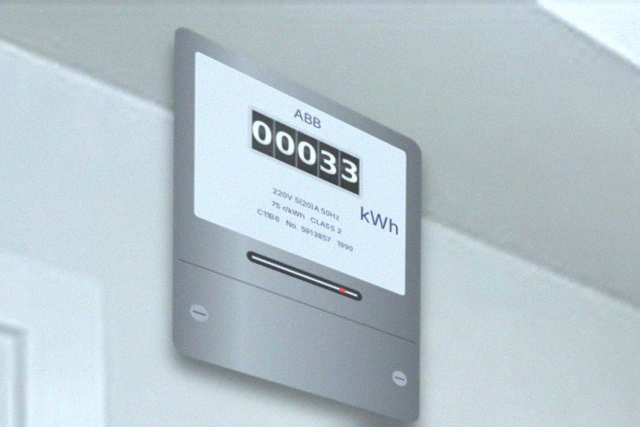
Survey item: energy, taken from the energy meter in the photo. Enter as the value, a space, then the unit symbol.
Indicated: 33 kWh
